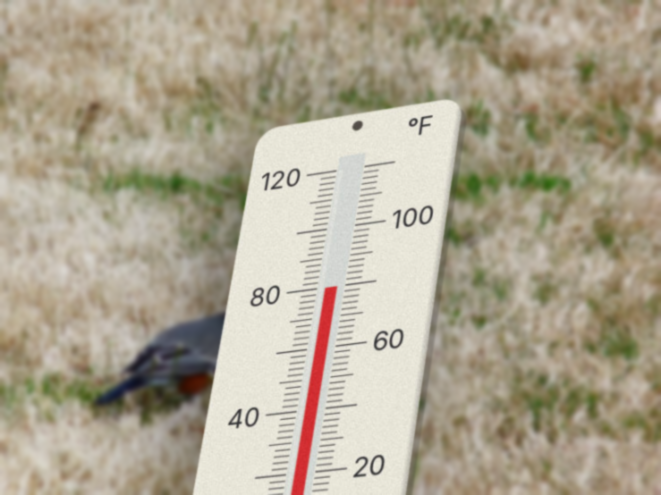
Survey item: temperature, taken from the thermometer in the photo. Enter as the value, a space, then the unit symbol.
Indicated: 80 °F
